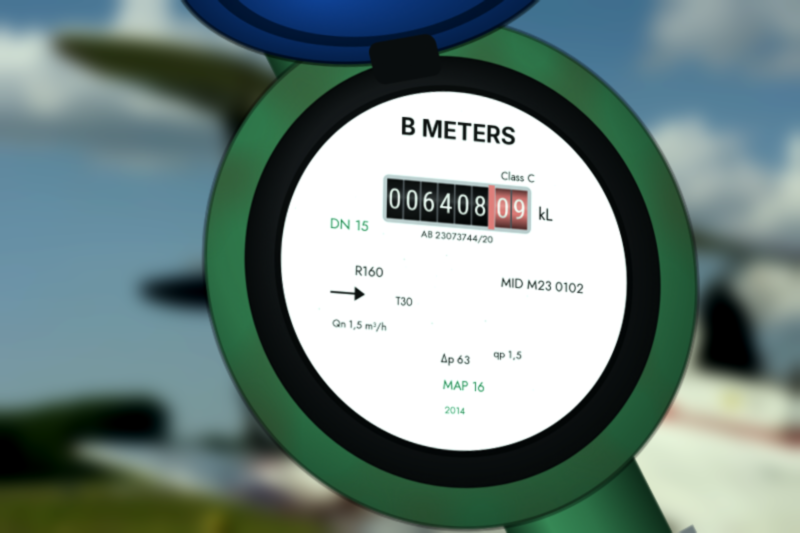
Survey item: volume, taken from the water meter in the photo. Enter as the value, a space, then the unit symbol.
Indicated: 6408.09 kL
